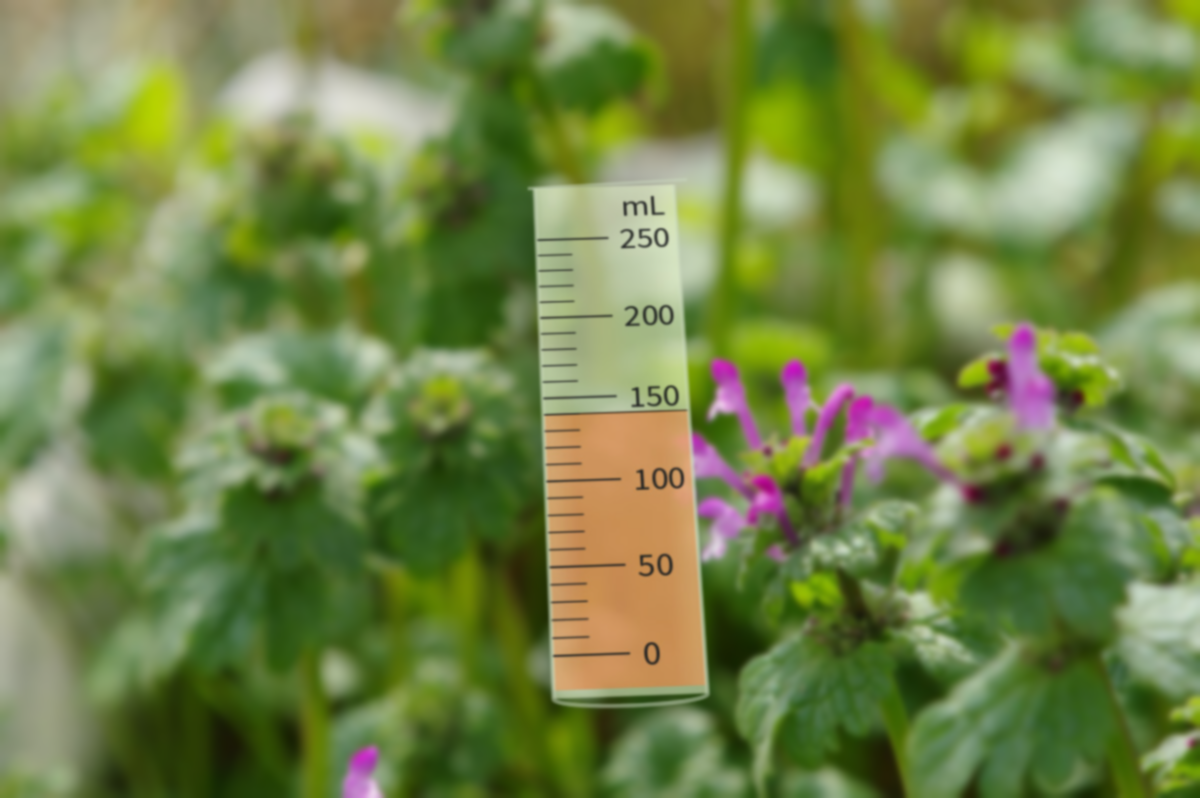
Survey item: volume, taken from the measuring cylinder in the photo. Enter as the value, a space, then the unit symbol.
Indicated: 140 mL
